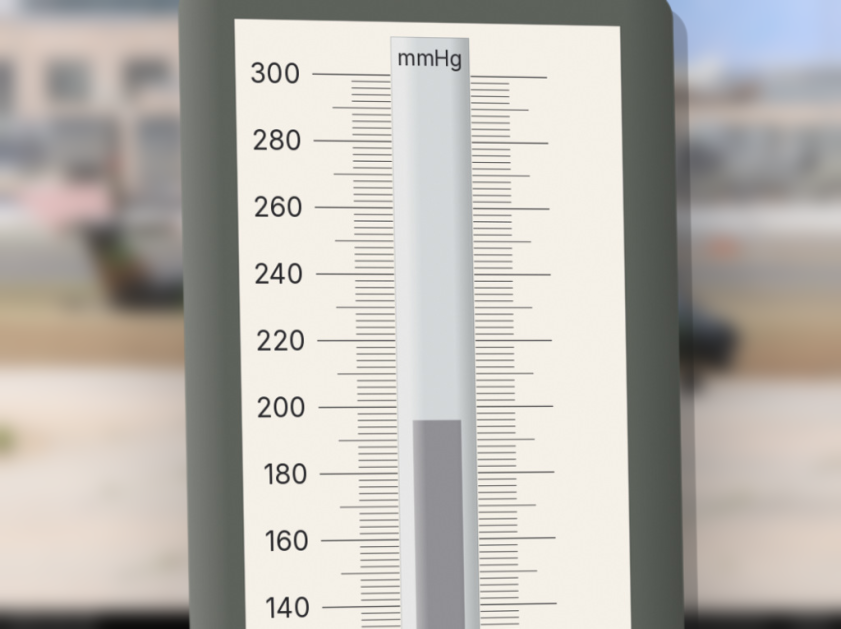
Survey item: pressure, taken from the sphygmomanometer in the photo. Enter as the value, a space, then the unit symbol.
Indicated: 196 mmHg
